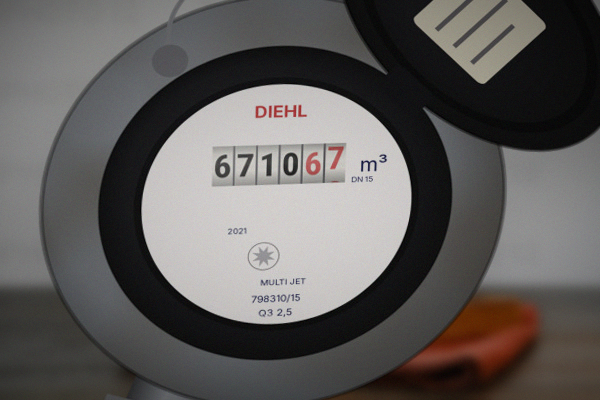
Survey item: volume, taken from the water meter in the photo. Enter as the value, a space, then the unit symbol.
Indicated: 6710.67 m³
